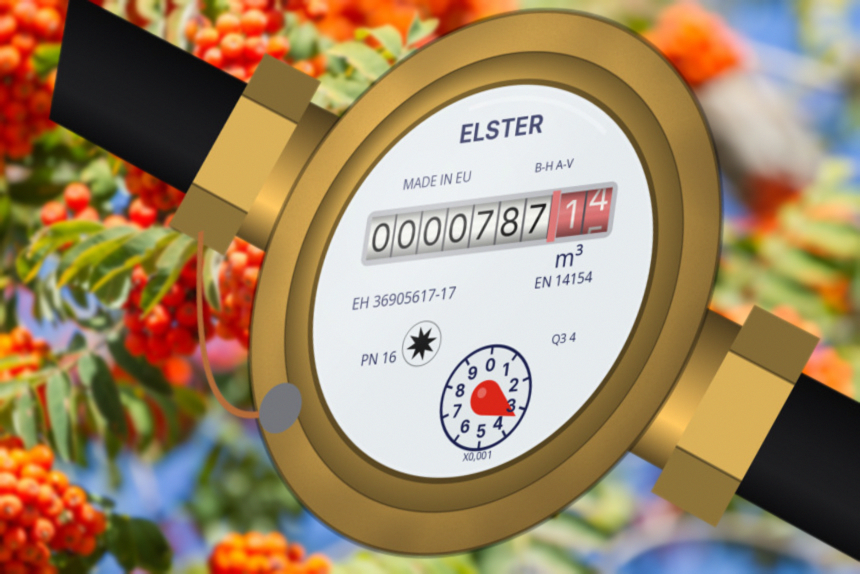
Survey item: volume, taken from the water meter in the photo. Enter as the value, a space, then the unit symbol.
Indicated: 787.143 m³
